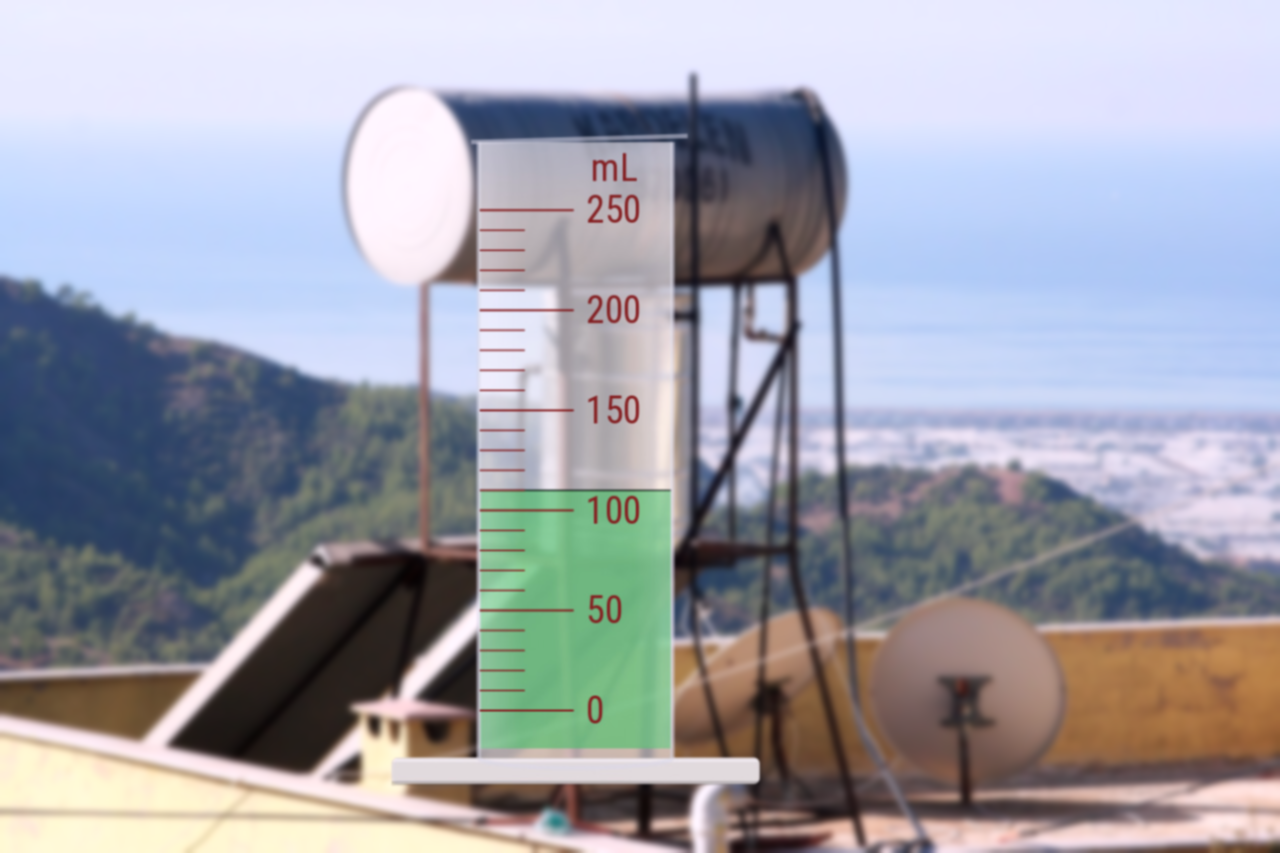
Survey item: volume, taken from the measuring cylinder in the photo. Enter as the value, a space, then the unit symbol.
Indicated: 110 mL
